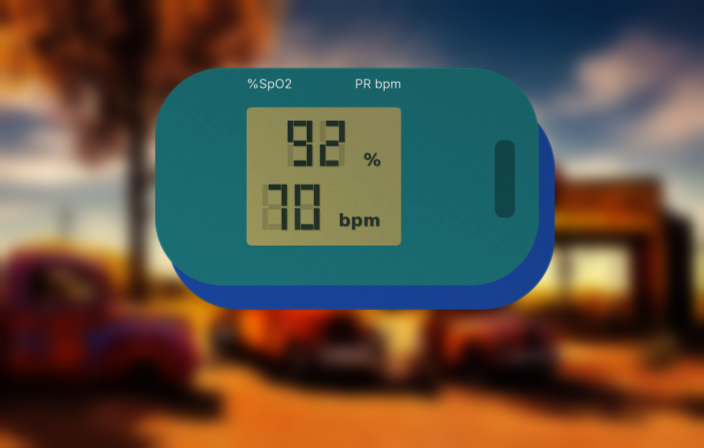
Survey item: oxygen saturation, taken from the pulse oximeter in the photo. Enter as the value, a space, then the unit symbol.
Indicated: 92 %
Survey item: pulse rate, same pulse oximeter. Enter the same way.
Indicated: 70 bpm
